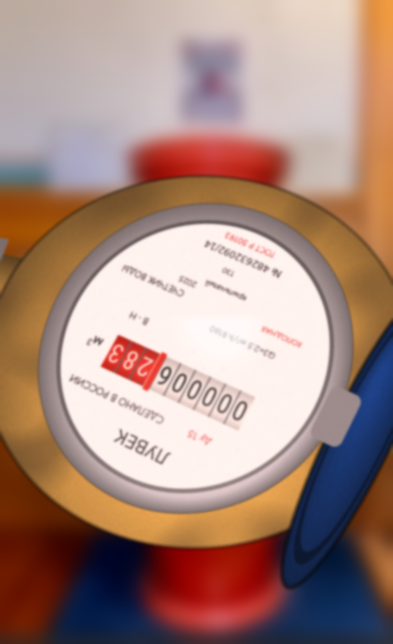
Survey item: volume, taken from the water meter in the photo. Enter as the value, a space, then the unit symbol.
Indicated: 6.283 m³
